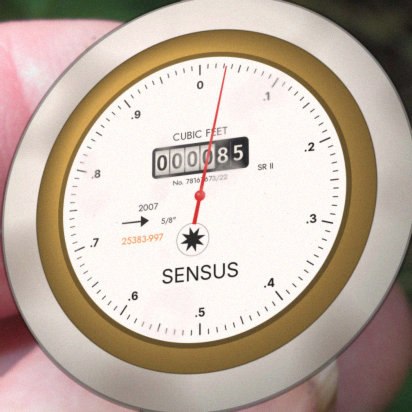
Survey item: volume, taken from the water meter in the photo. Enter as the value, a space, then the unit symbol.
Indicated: 85.03 ft³
